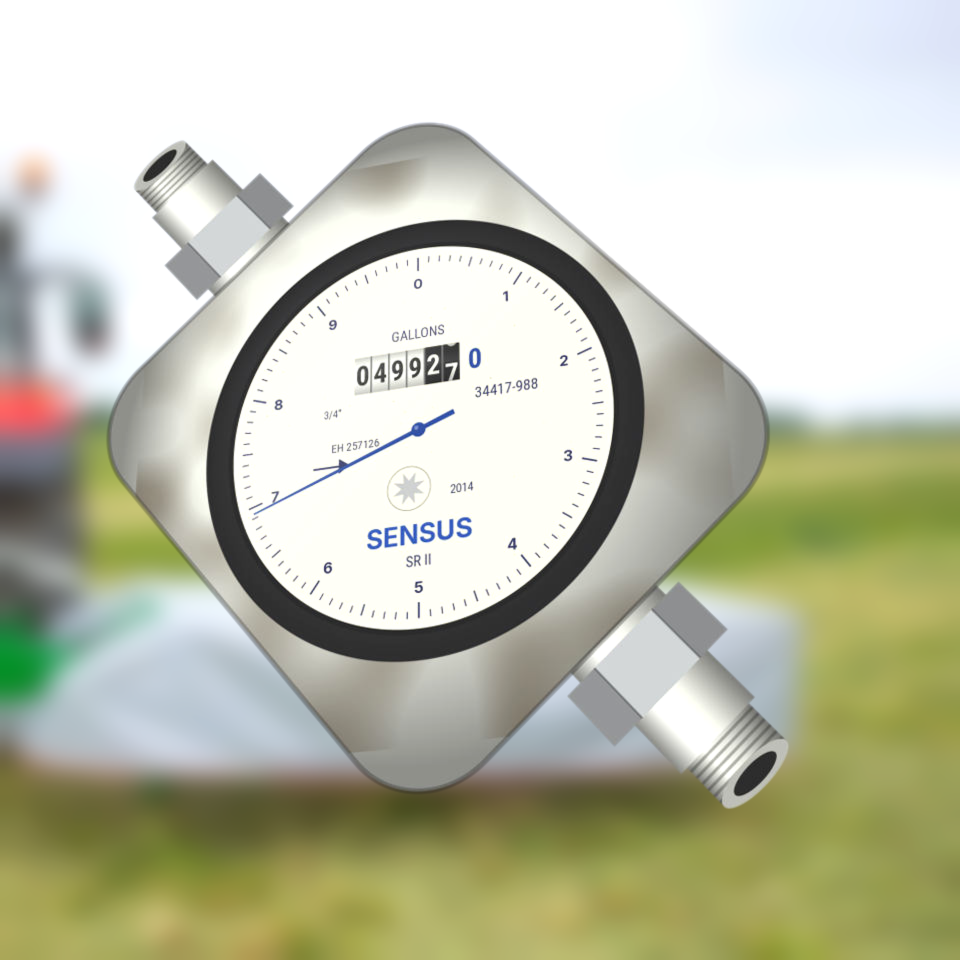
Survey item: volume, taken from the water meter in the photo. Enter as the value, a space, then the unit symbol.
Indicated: 499266.9 gal
